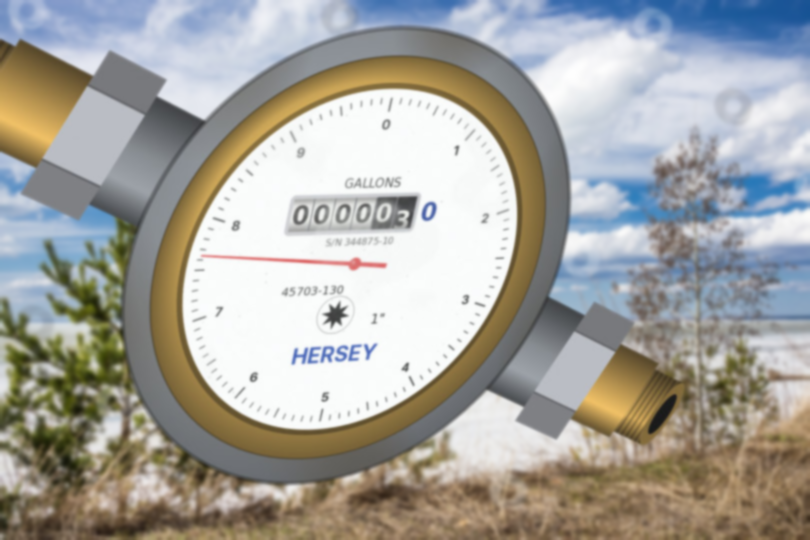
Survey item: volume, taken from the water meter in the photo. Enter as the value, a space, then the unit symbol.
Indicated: 27.6 gal
